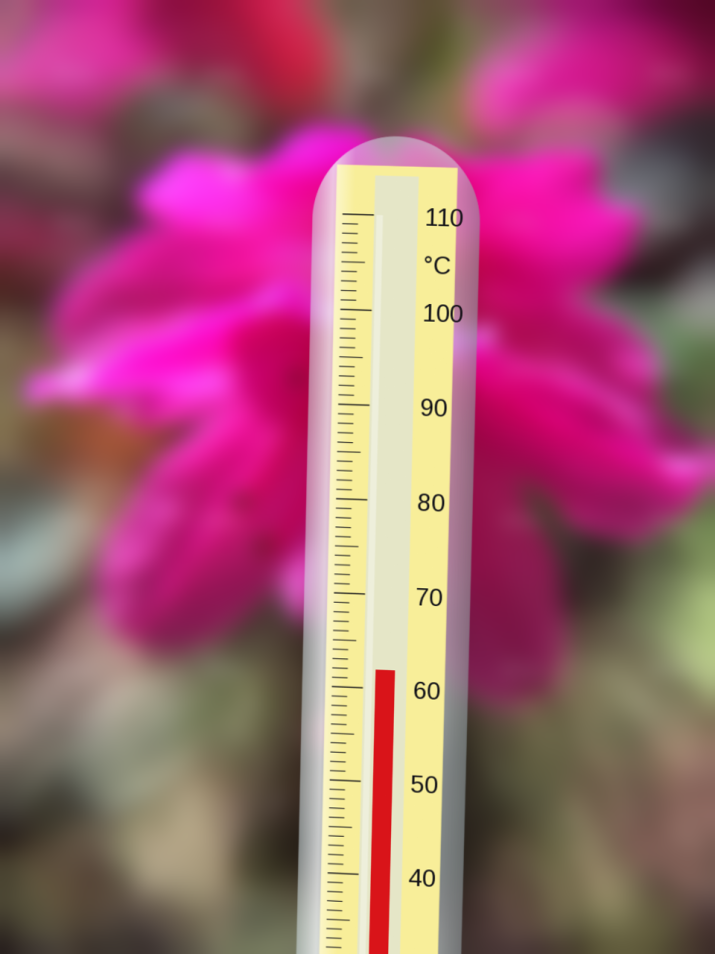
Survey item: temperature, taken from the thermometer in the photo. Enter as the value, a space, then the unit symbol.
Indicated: 62 °C
